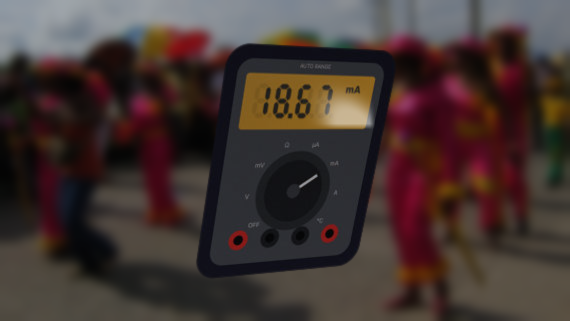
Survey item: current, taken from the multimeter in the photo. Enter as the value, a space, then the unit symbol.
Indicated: 18.67 mA
